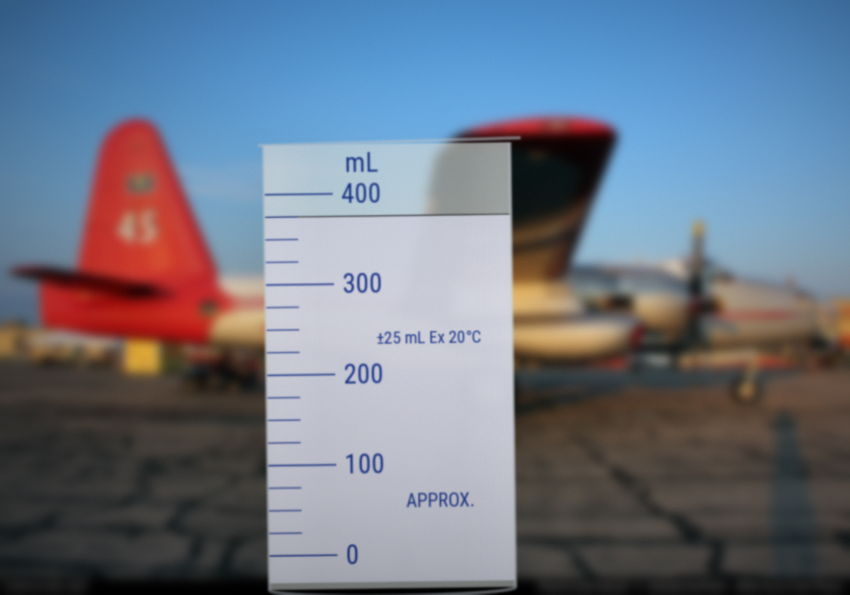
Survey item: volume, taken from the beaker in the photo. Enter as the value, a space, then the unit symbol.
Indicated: 375 mL
